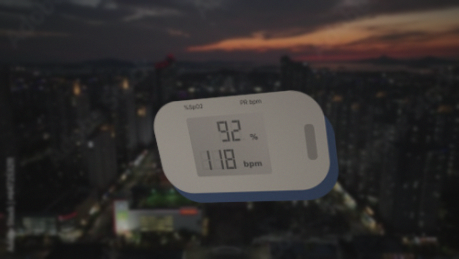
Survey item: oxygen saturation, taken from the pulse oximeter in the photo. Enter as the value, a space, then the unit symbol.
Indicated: 92 %
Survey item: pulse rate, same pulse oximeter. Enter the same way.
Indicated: 118 bpm
